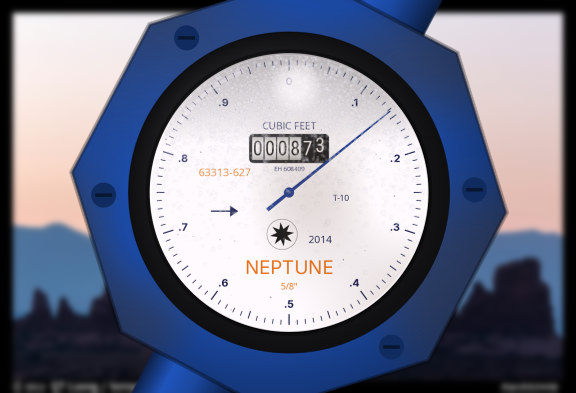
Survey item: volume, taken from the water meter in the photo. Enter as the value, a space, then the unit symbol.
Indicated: 873.14 ft³
